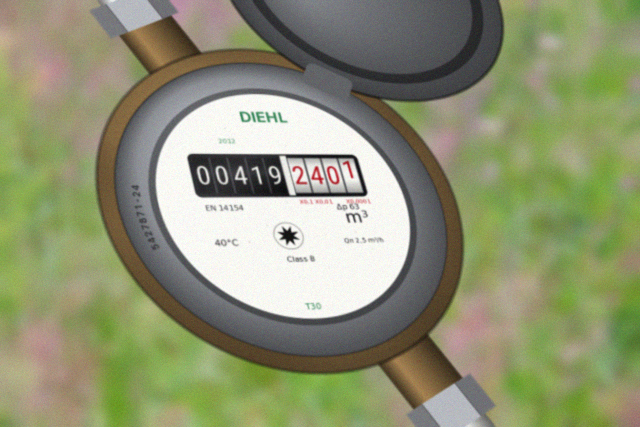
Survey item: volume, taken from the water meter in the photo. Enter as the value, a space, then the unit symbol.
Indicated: 419.2401 m³
